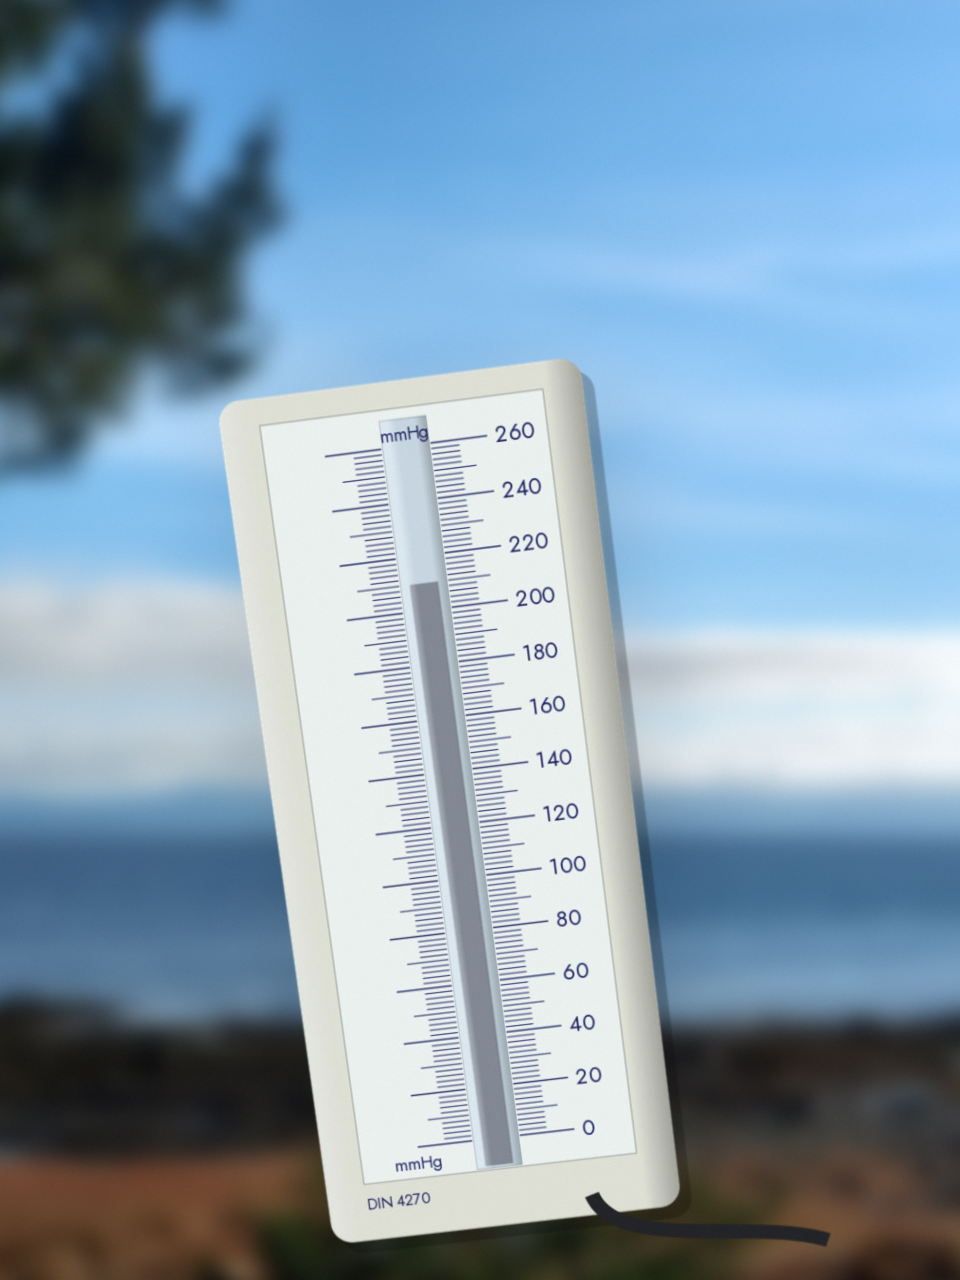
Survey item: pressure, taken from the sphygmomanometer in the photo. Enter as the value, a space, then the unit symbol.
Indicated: 210 mmHg
